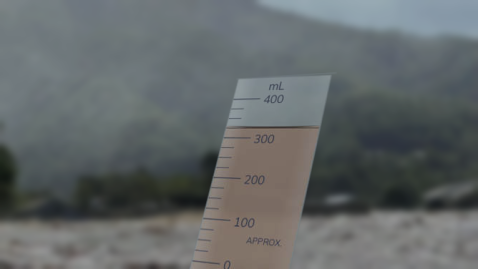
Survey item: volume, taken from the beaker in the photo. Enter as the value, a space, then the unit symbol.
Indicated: 325 mL
